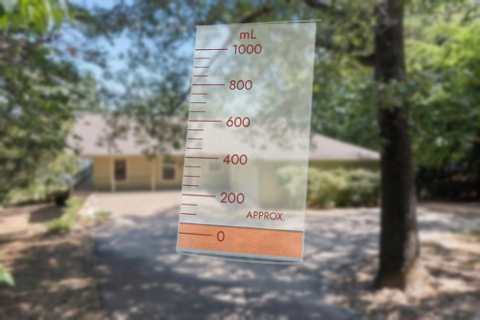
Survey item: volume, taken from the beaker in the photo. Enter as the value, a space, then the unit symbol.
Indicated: 50 mL
